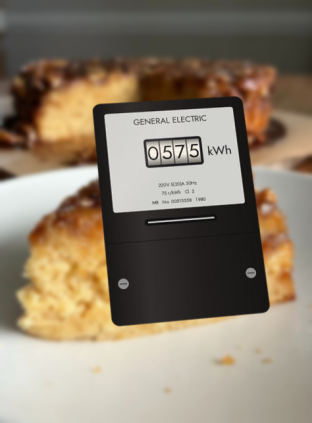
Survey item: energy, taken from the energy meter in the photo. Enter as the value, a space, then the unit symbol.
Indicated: 575 kWh
